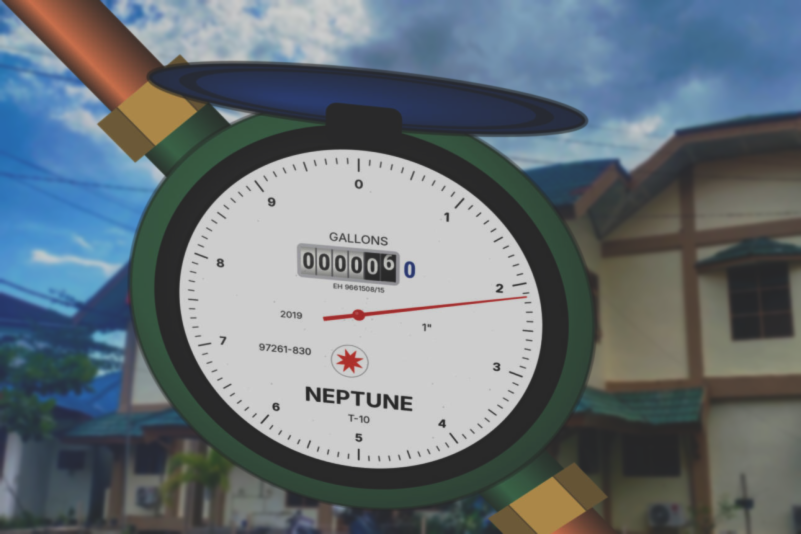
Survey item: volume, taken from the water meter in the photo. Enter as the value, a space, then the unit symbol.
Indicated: 62.1 gal
